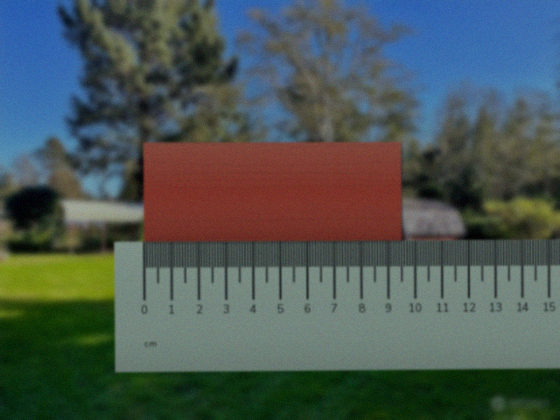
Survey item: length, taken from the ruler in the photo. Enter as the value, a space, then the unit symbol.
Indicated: 9.5 cm
